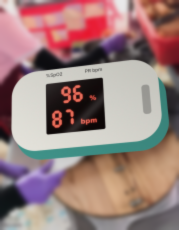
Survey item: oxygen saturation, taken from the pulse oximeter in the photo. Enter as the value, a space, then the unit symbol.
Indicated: 96 %
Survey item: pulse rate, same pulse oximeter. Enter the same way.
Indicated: 87 bpm
